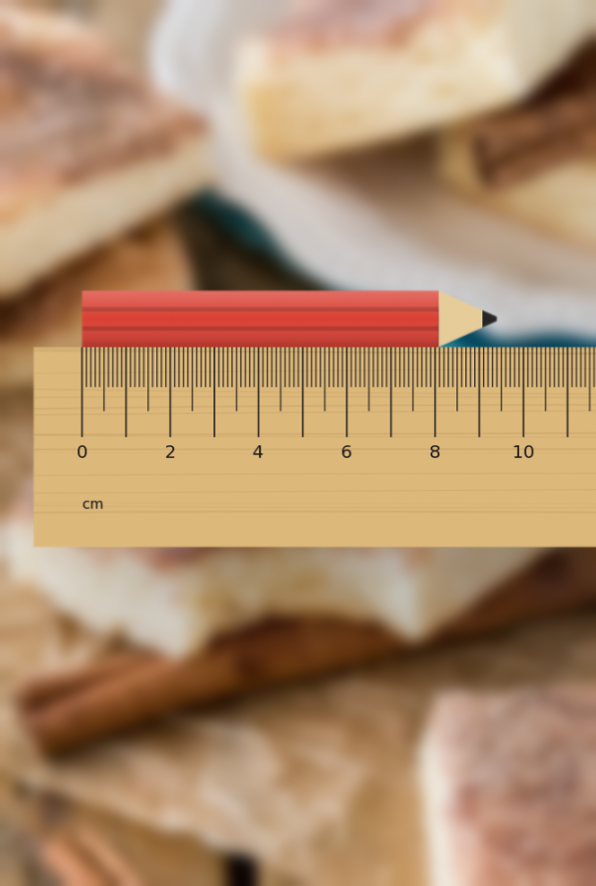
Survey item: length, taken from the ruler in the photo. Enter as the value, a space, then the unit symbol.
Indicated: 9.4 cm
